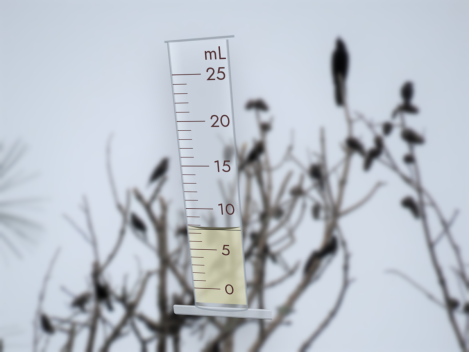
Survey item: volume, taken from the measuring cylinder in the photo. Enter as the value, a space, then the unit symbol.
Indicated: 7.5 mL
